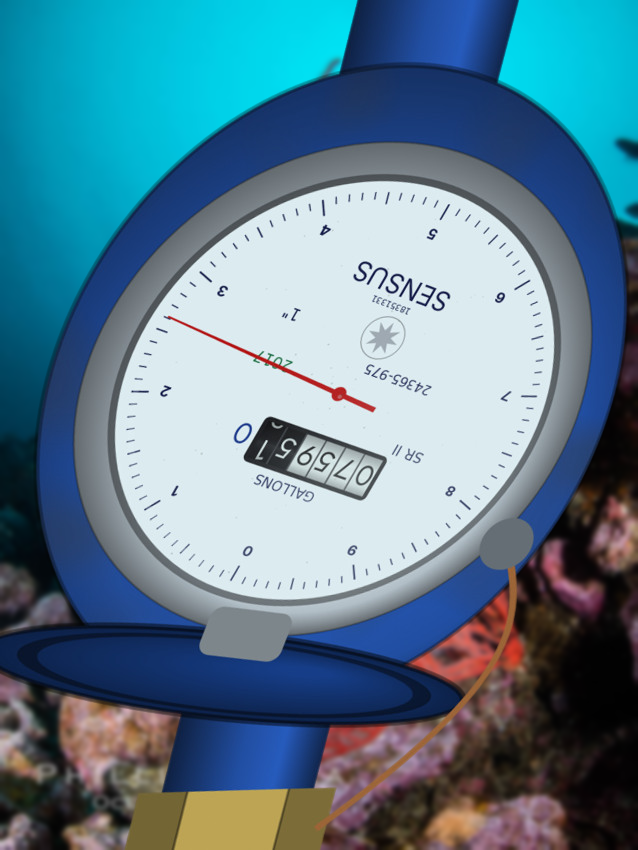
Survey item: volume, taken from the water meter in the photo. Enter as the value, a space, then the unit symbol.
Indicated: 759512.6 gal
